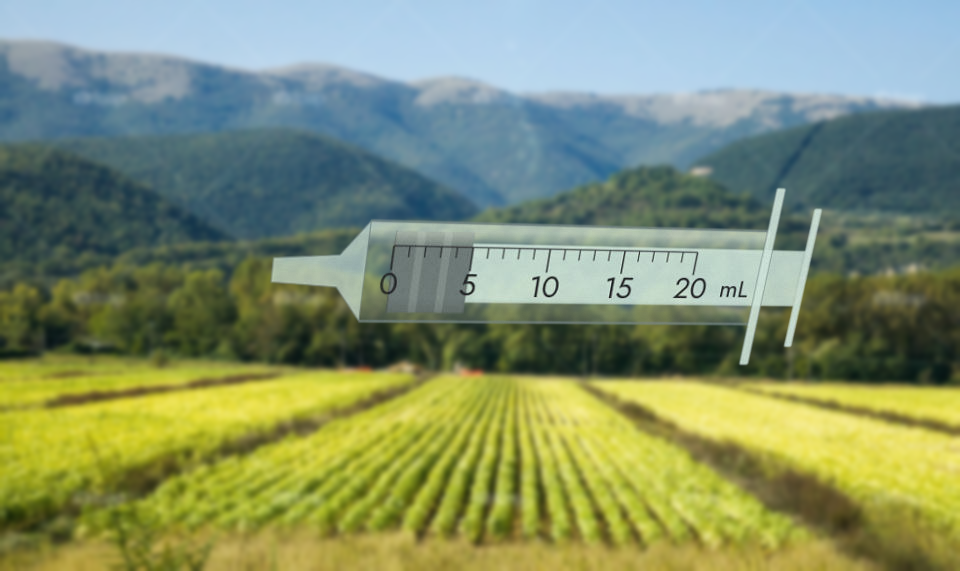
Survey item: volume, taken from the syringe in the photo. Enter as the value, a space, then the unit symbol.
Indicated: 0 mL
